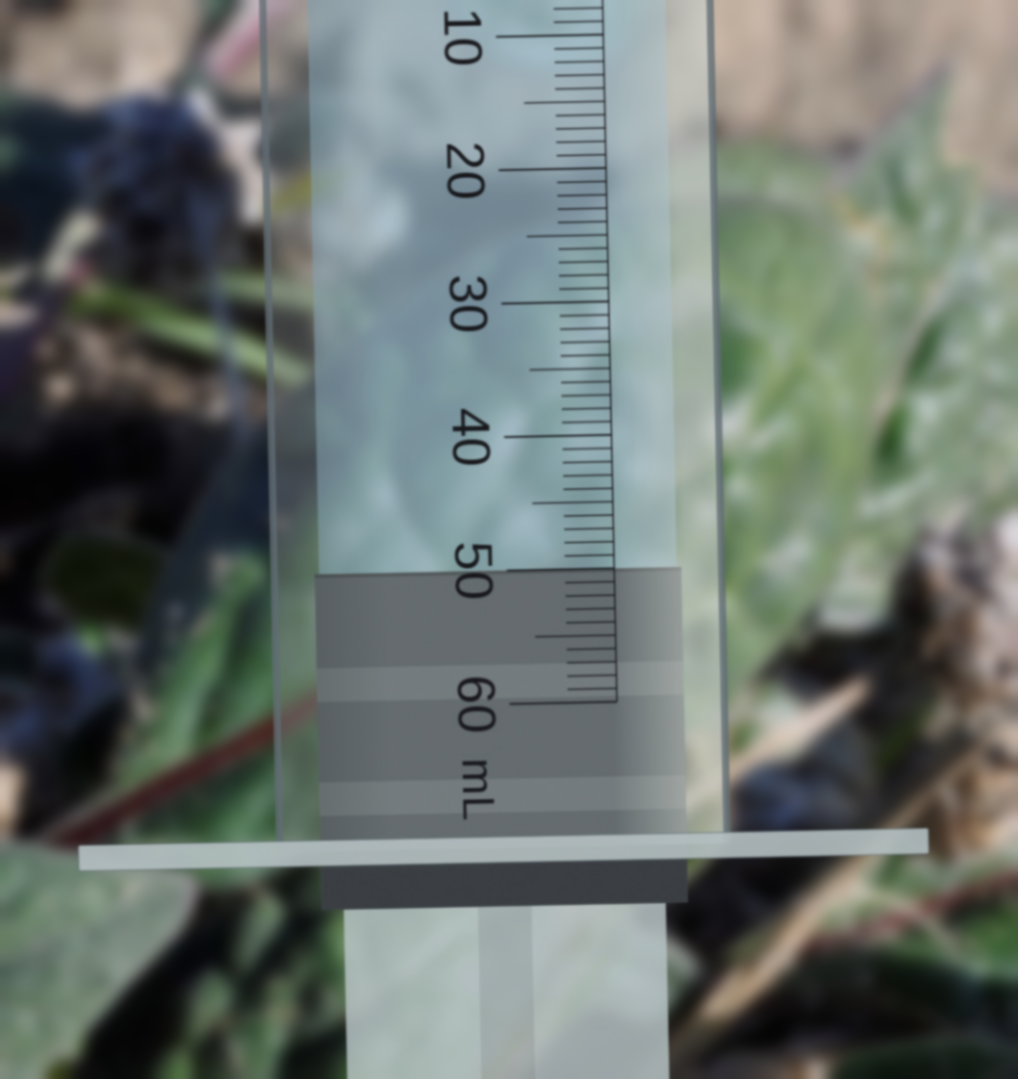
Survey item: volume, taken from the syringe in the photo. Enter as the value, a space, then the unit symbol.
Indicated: 50 mL
